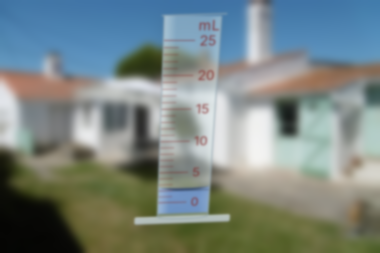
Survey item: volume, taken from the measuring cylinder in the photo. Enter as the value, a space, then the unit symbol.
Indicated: 2 mL
